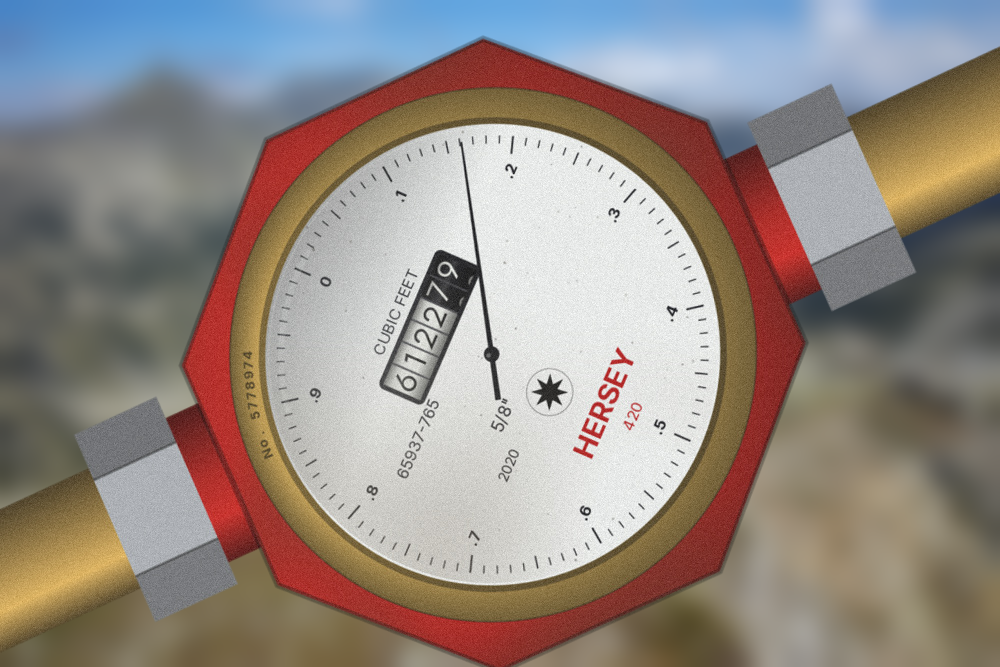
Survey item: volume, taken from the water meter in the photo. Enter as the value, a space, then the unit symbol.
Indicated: 612279.16 ft³
